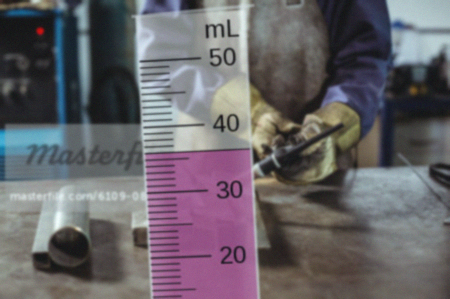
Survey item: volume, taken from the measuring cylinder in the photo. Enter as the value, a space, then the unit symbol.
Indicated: 36 mL
